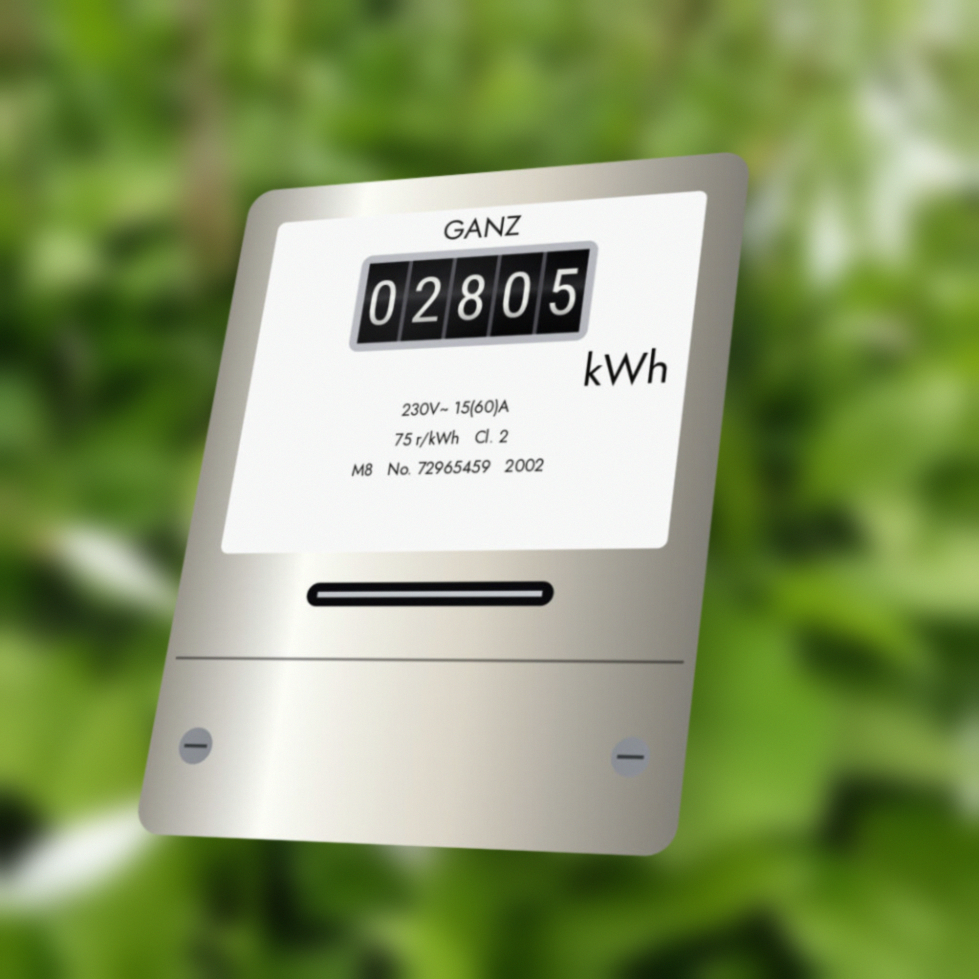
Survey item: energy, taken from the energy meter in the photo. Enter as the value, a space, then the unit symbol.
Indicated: 2805 kWh
